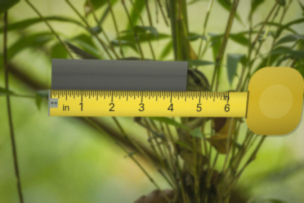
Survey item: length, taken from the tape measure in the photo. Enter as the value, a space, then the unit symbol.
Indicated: 4.5 in
